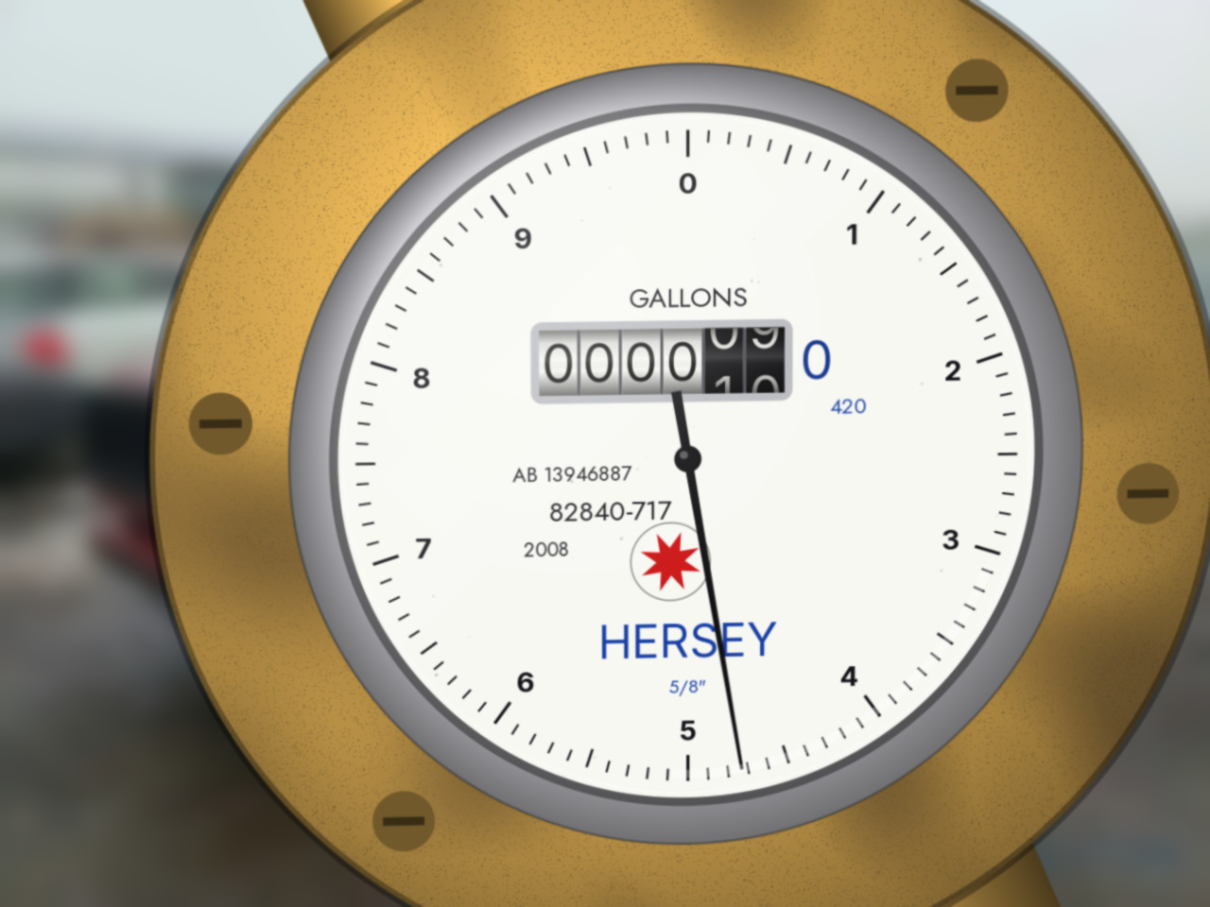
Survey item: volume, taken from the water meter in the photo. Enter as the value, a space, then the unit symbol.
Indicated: 94.7 gal
